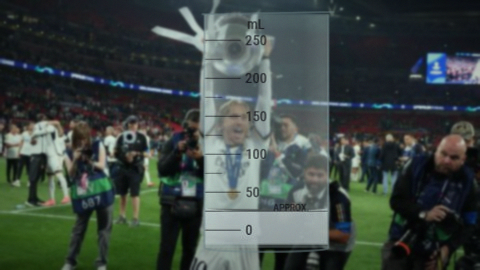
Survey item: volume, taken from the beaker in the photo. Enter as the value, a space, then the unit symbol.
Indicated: 25 mL
